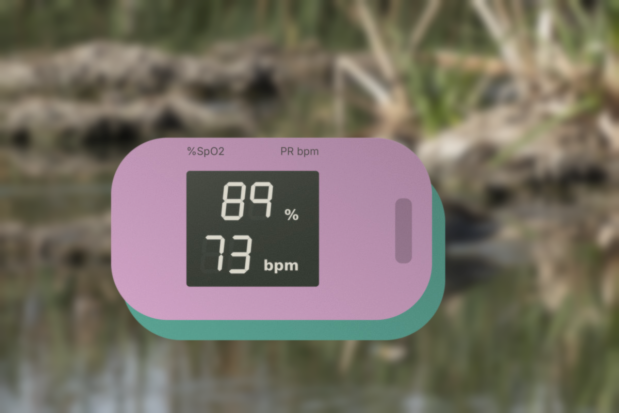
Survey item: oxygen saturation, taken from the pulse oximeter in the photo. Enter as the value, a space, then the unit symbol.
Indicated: 89 %
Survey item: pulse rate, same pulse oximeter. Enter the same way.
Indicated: 73 bpm
